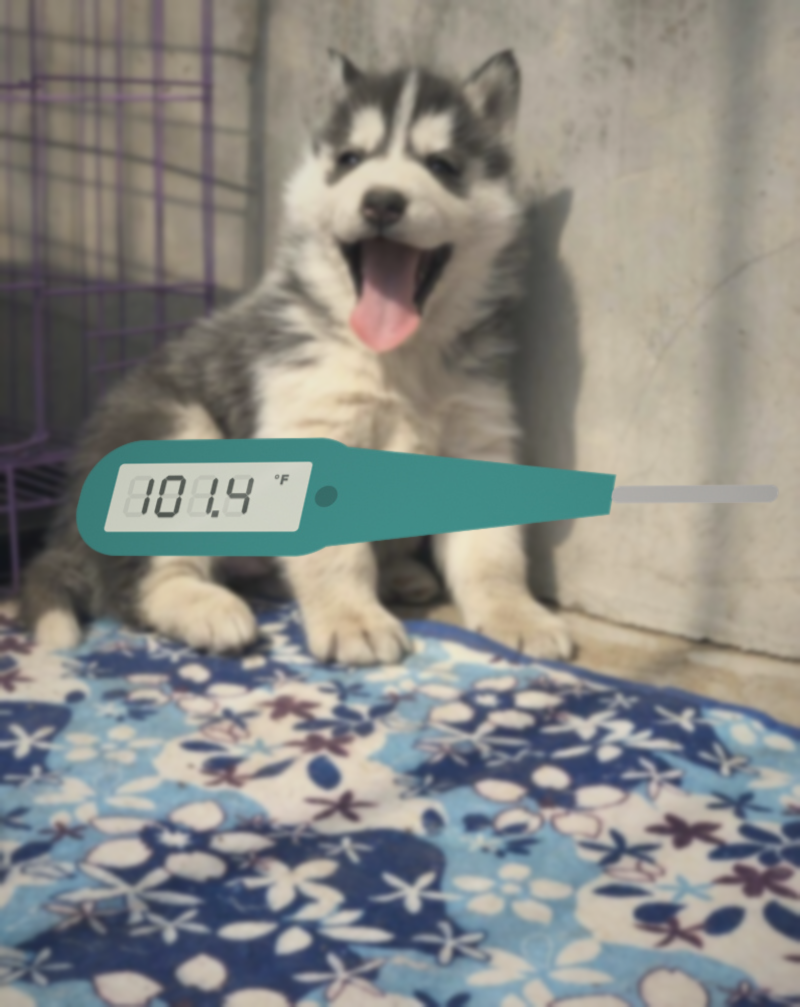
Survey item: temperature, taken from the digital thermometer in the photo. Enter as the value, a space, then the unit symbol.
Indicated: 101.4 °F
